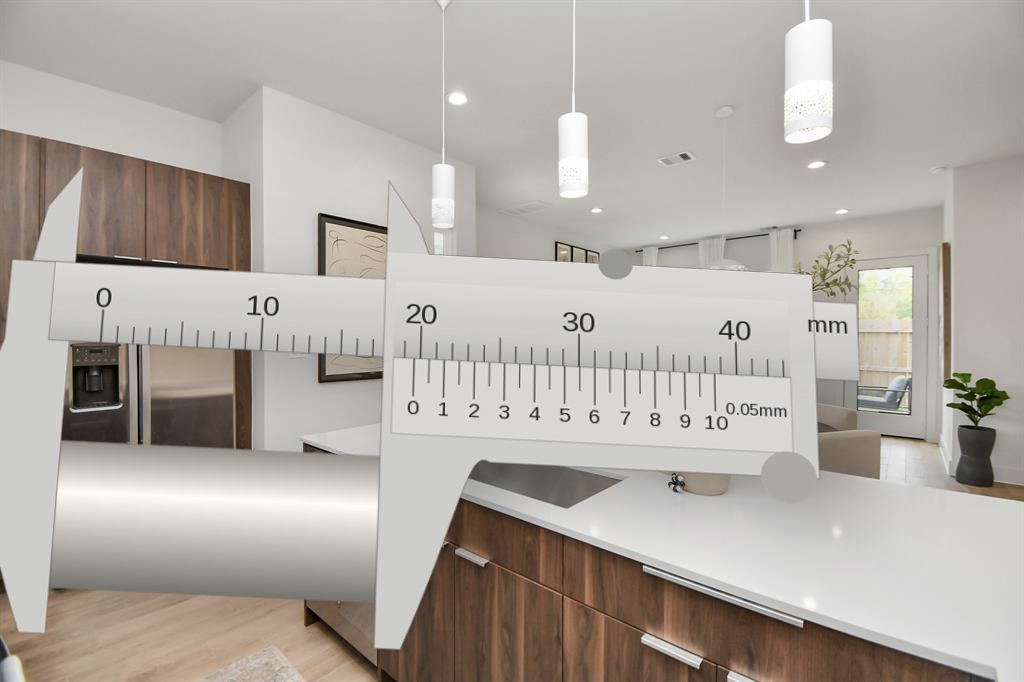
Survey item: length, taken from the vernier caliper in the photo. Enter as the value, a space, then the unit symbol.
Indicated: 19.6 mm
